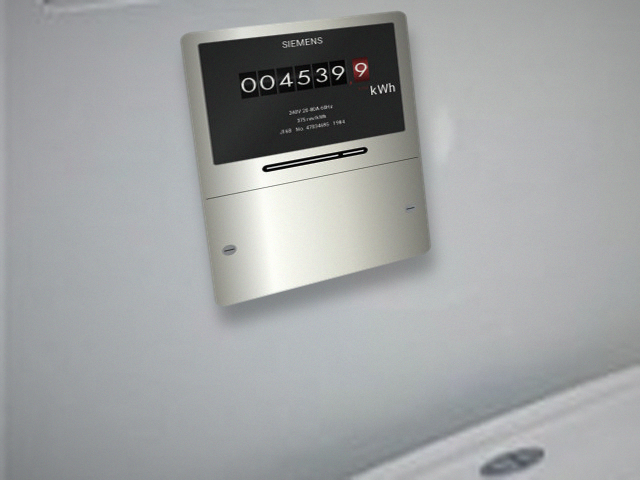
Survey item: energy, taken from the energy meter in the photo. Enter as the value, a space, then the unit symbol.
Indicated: 4539.9 kWh
